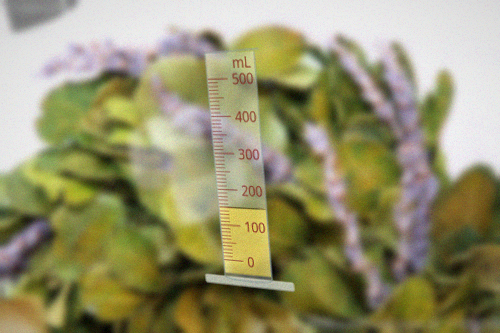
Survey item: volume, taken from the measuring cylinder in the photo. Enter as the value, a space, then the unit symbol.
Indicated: 150 mL
